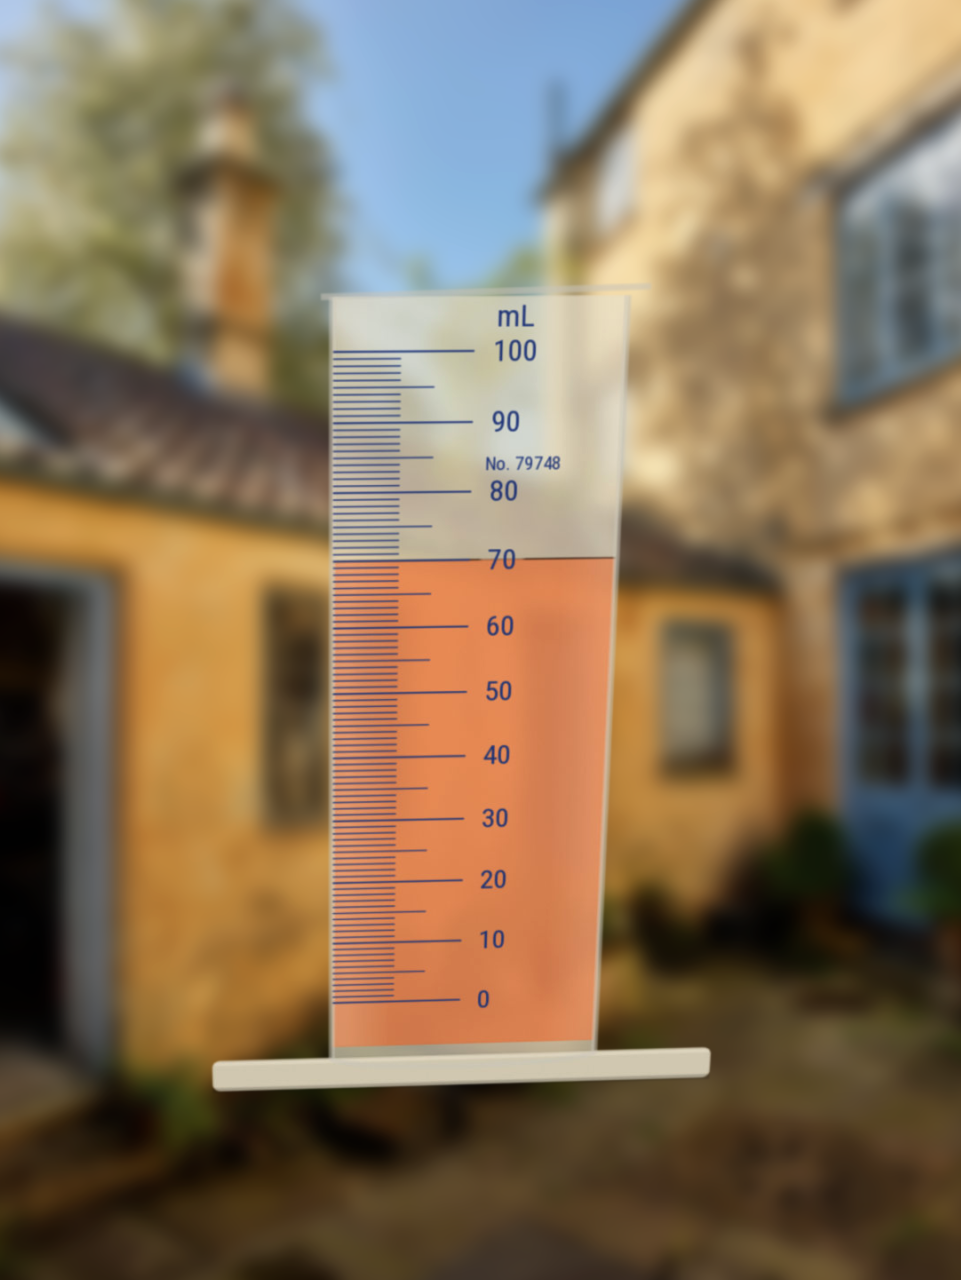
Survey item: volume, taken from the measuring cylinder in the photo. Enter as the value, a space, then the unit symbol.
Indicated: 70 mL
